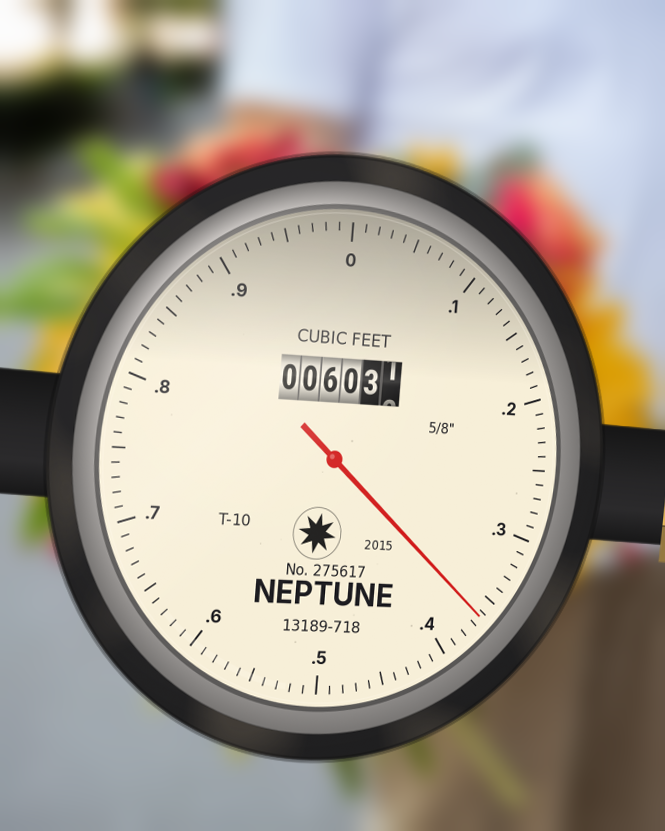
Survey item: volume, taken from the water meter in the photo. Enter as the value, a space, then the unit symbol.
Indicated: 6031.36 ft³
